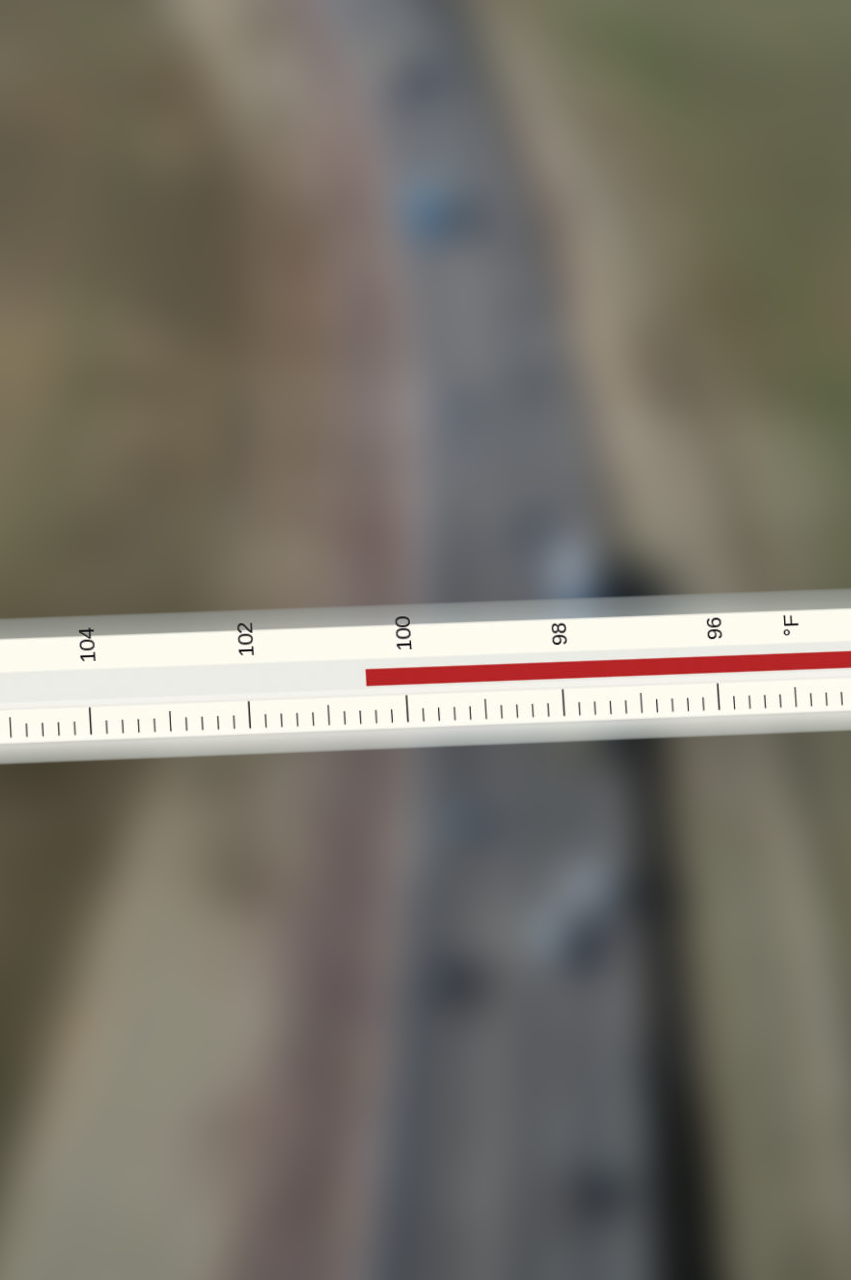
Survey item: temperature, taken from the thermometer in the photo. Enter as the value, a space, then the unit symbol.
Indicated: 100.5 °F
